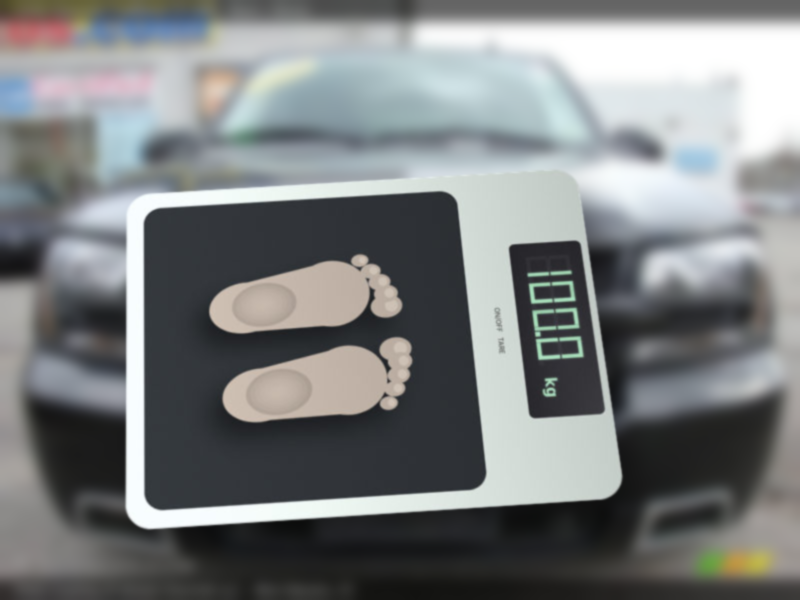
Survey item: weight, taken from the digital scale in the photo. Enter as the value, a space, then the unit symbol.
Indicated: 100.0 kg
